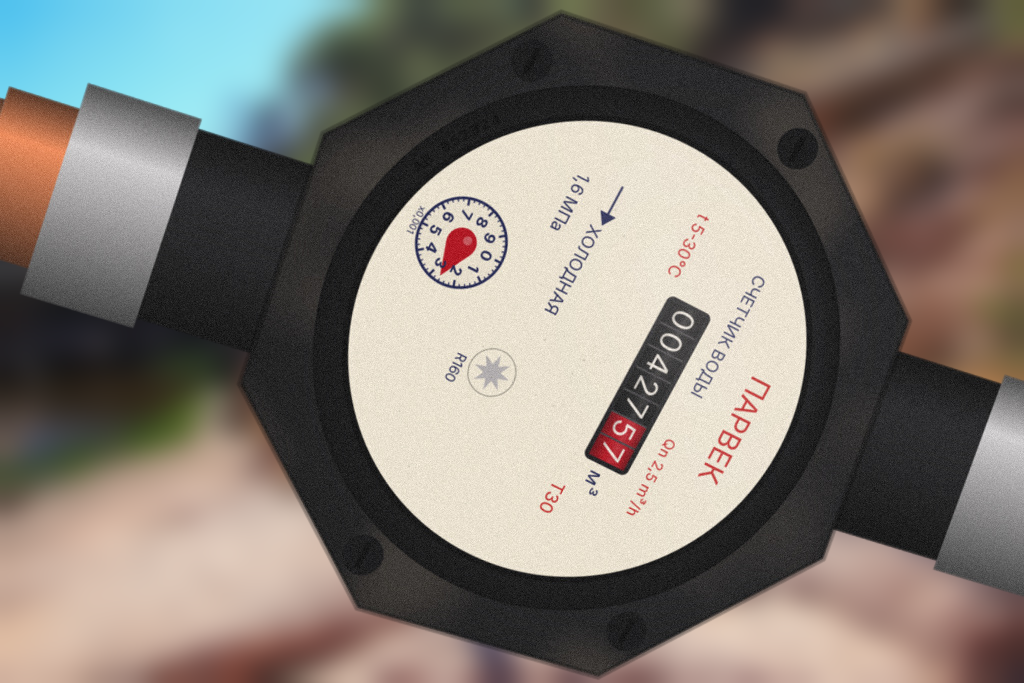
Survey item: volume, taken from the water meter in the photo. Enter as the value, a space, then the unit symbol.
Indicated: 427.572 m³
